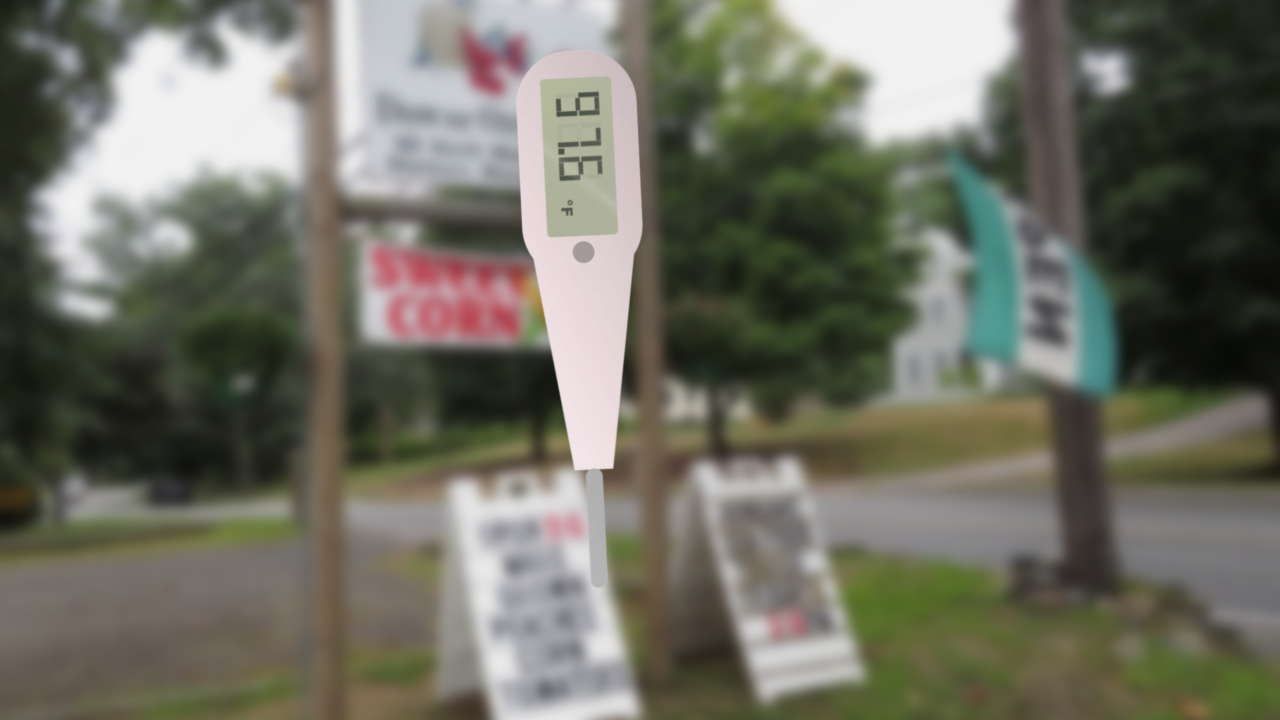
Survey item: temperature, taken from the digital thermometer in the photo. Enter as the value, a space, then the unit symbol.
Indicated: 97.6 °F
